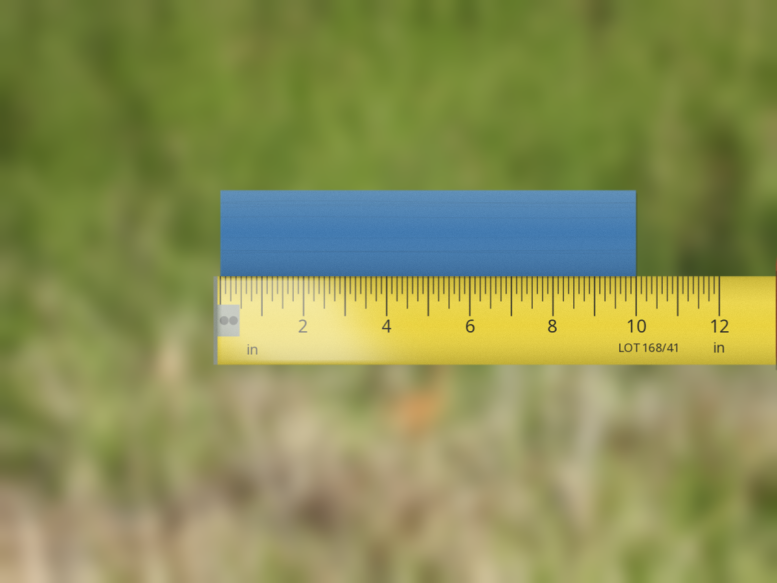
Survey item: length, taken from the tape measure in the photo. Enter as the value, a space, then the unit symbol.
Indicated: 10 in
